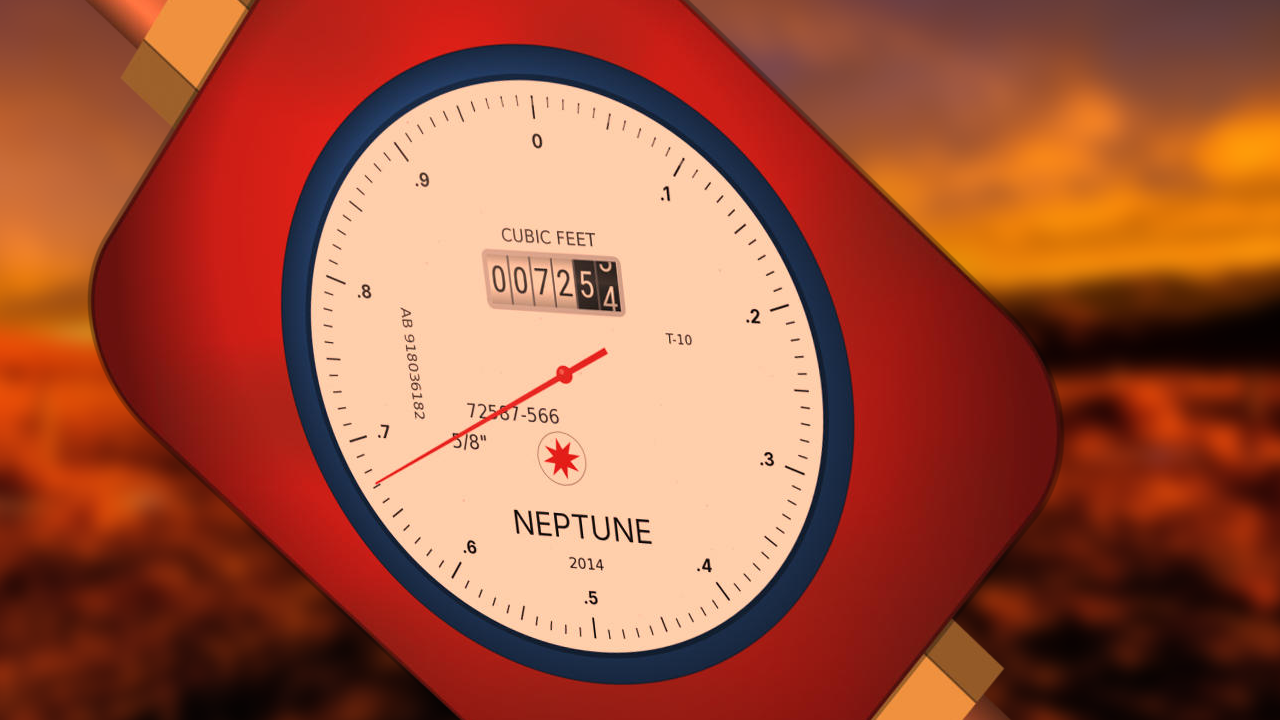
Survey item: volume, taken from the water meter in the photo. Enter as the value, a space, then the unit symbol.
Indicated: 7253.67 ft³
